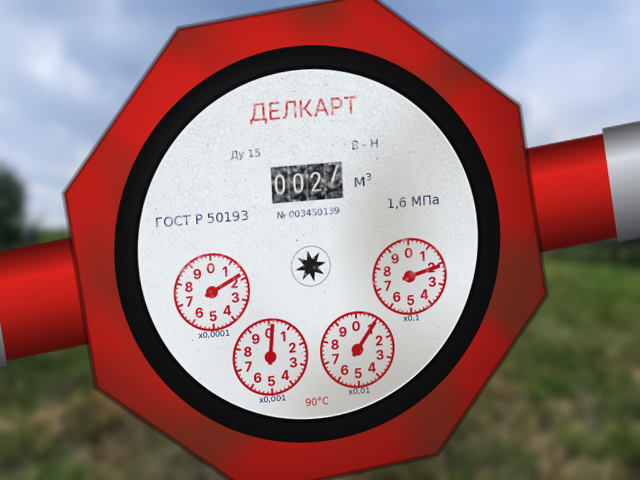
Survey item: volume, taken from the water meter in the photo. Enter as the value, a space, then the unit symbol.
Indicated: 27.2101 m³
